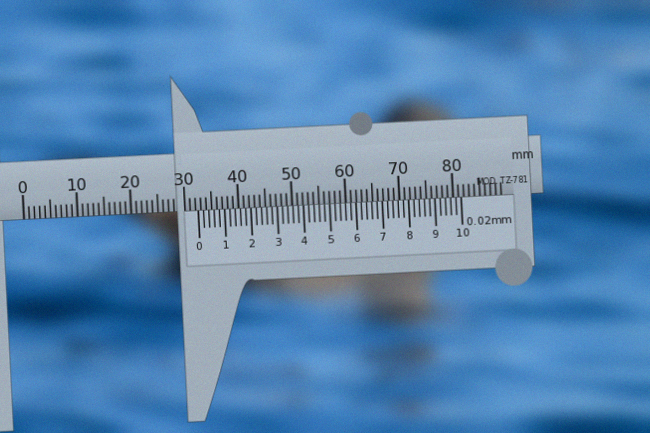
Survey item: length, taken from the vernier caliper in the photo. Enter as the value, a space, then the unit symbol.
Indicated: 32.5 mm
